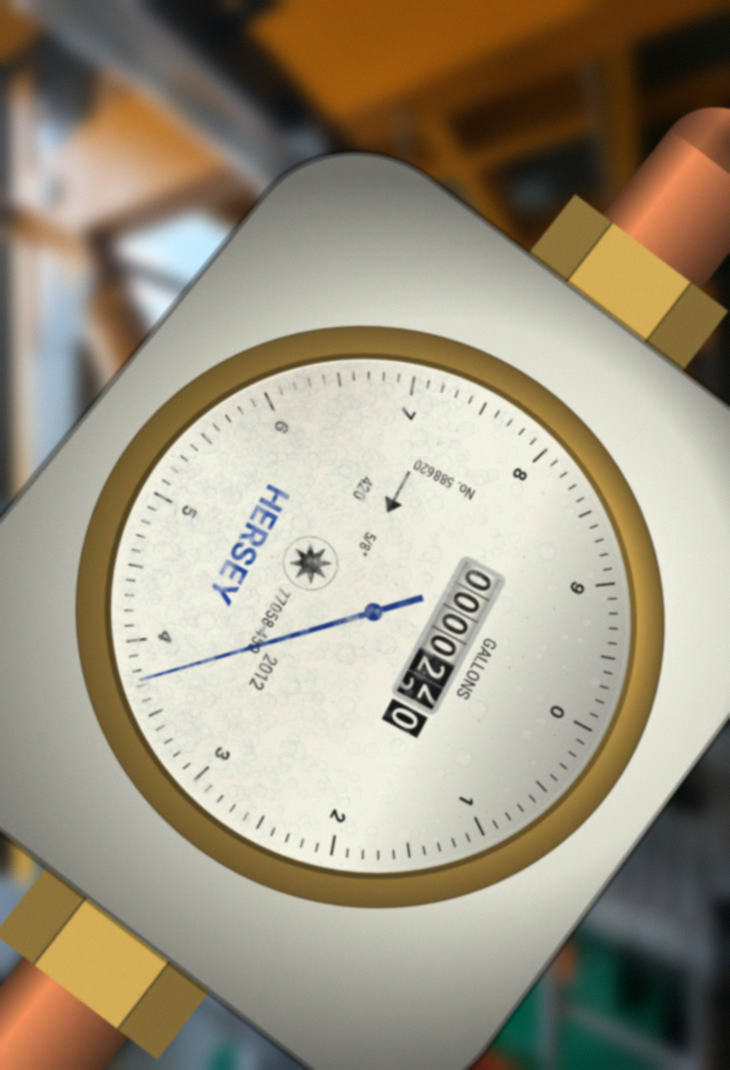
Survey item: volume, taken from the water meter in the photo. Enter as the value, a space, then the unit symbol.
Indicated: 223.7 gal
